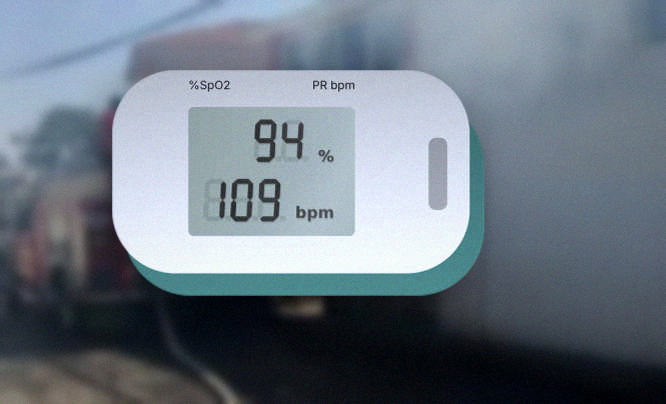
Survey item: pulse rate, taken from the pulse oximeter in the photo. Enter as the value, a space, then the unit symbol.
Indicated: 109 bpm
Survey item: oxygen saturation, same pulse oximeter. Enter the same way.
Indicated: 94 %
